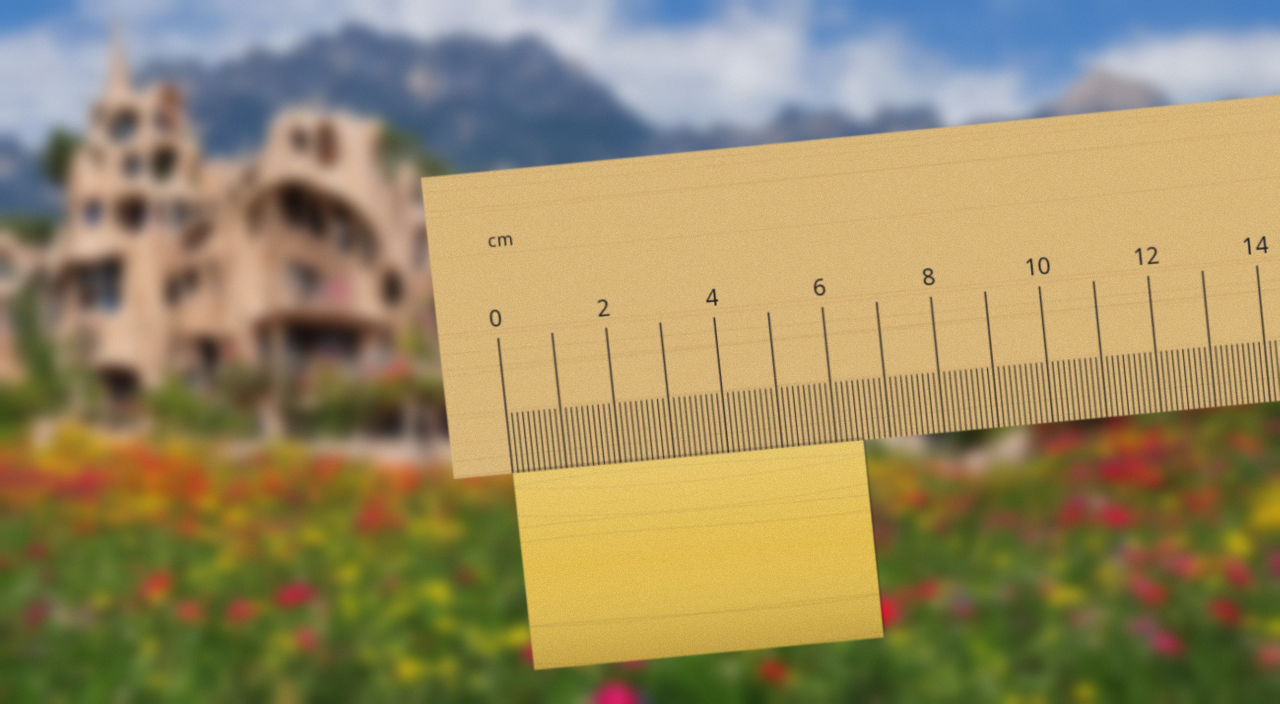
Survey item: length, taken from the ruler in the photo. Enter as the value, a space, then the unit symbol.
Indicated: 6.5 cm
